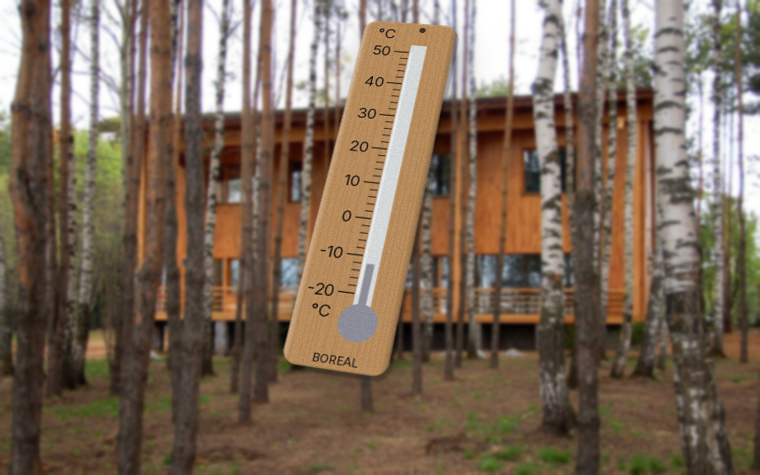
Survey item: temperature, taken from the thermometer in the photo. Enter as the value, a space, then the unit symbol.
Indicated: -12 °C
